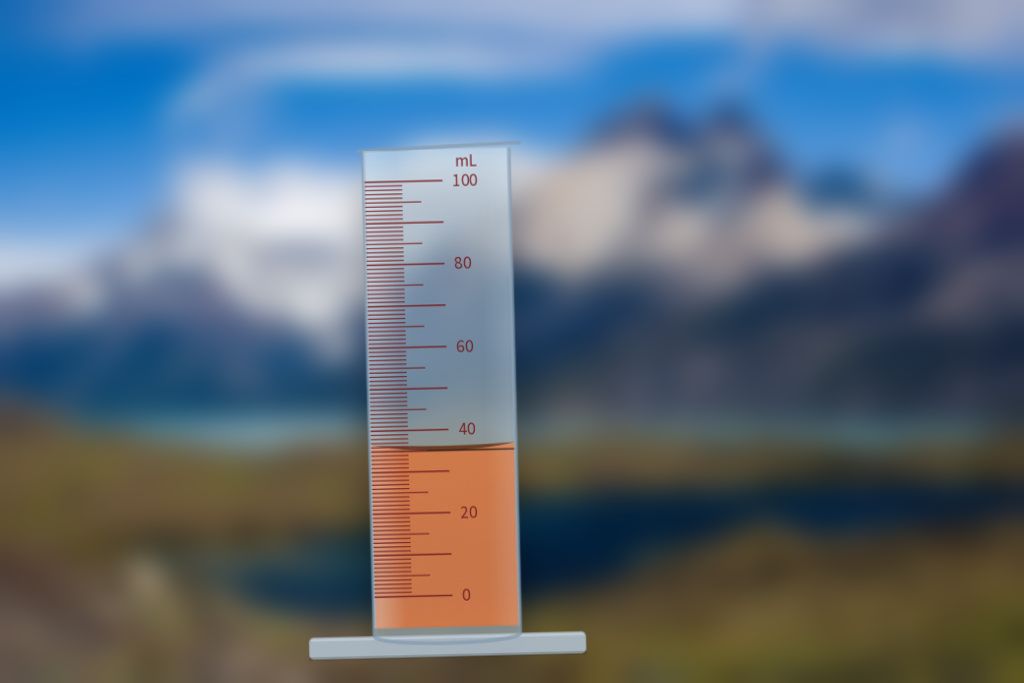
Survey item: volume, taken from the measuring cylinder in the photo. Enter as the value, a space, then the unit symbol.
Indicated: 35 mL
